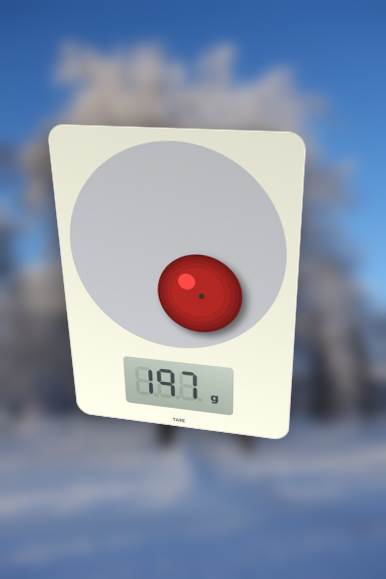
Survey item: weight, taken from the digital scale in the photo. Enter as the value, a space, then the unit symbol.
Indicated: 197 g
